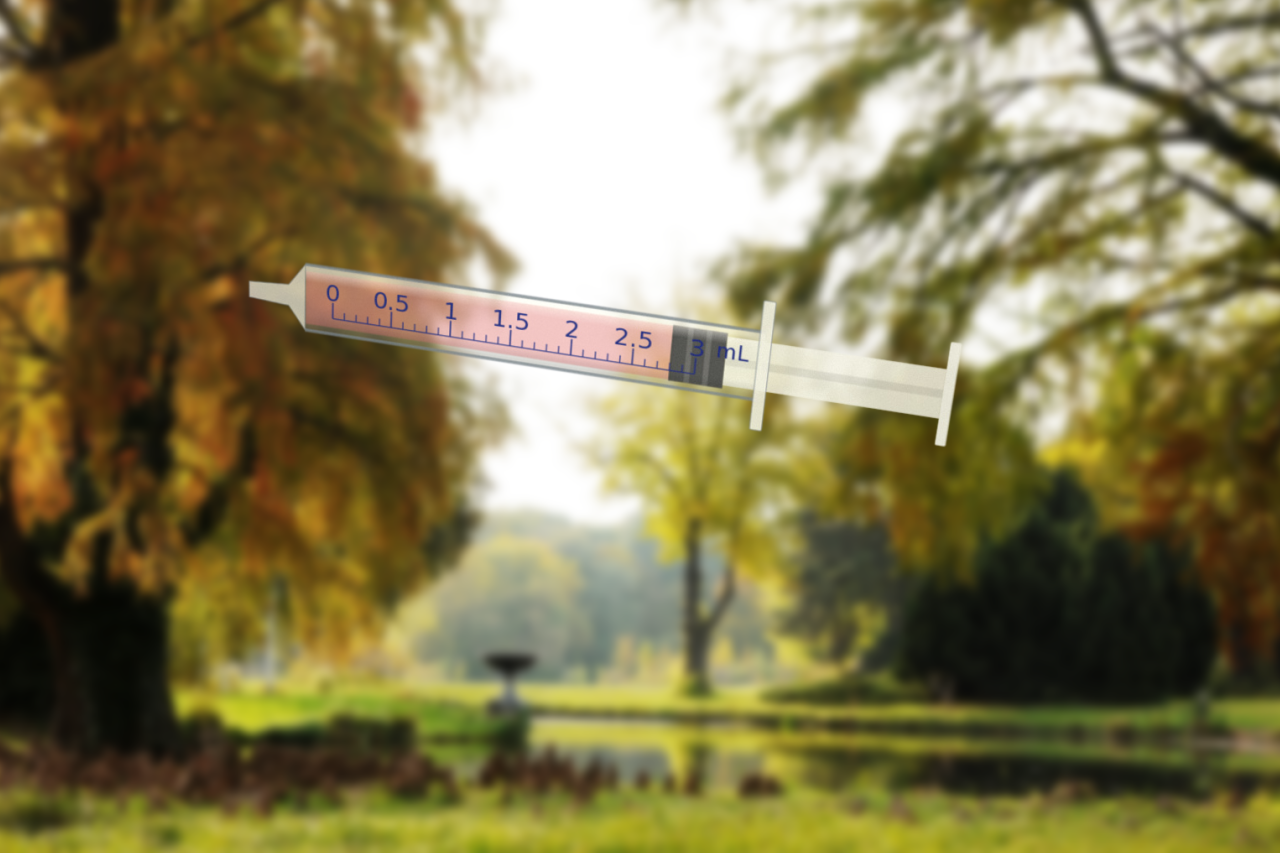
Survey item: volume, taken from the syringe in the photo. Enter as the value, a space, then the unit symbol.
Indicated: 2.8 mL
